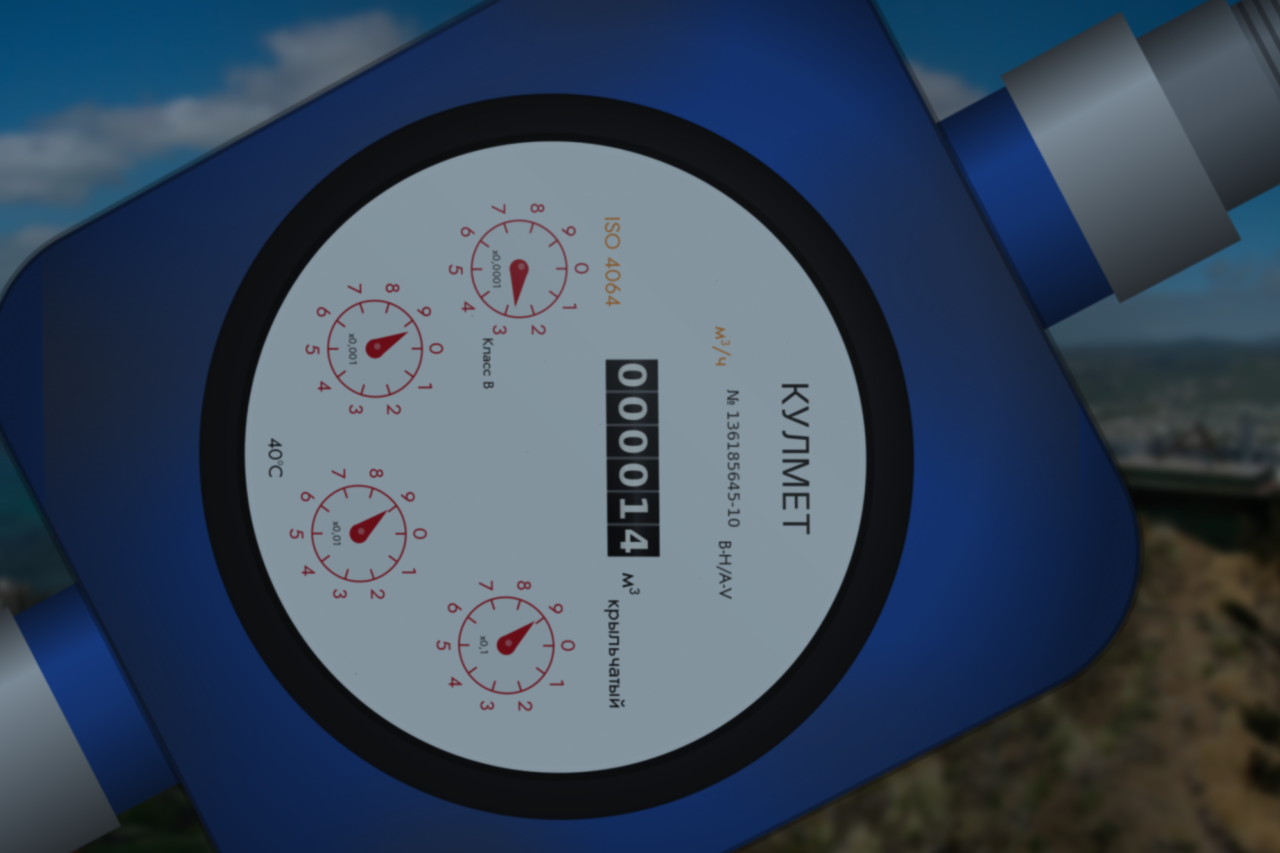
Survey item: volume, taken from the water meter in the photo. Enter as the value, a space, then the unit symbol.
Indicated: 14.8892 m³
